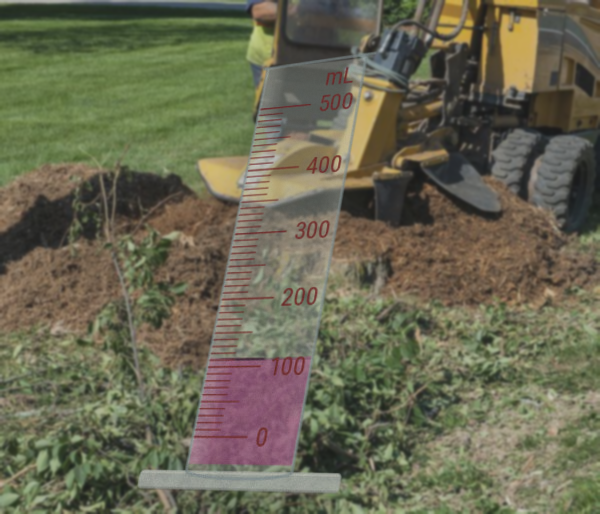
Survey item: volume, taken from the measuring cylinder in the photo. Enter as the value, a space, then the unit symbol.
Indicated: 110 mL
